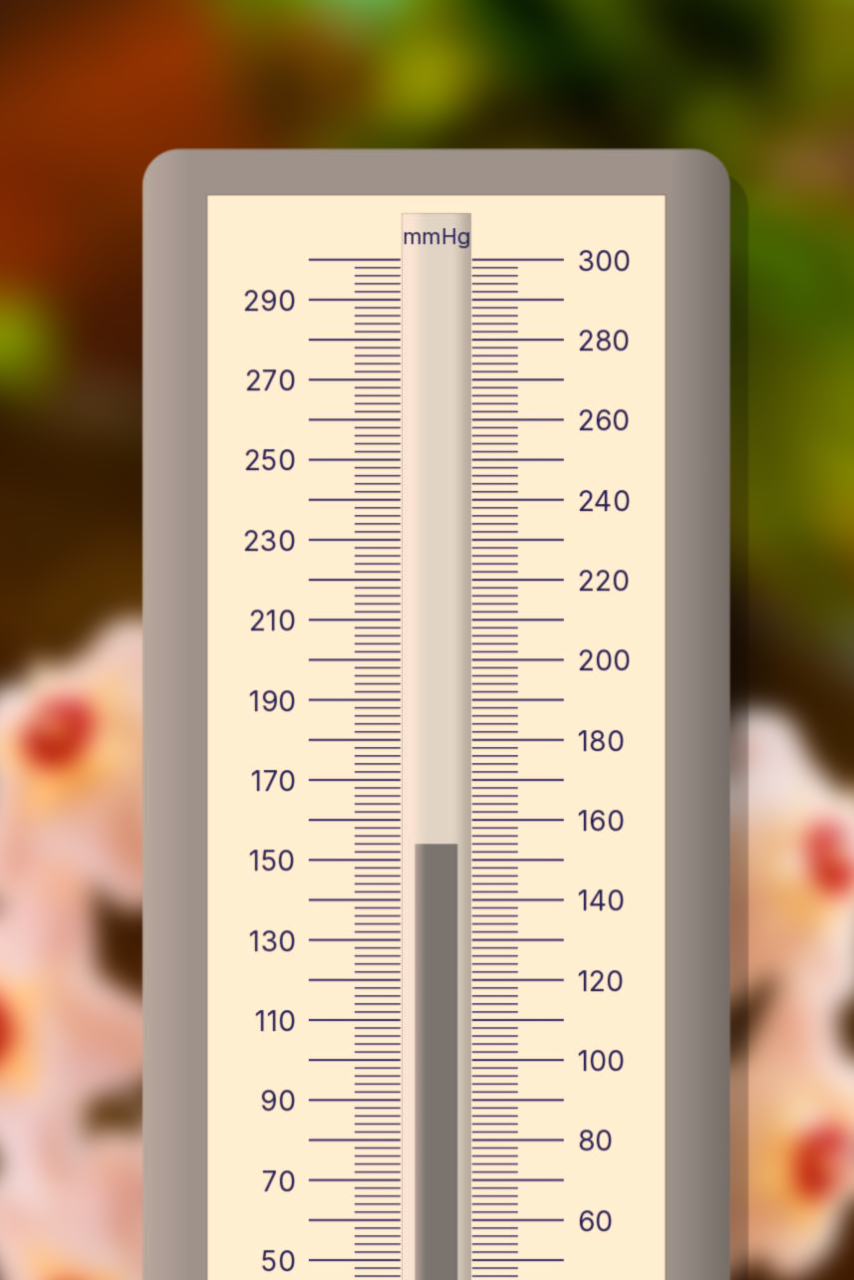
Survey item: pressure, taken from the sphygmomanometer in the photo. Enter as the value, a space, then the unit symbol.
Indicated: 154 mmHg
